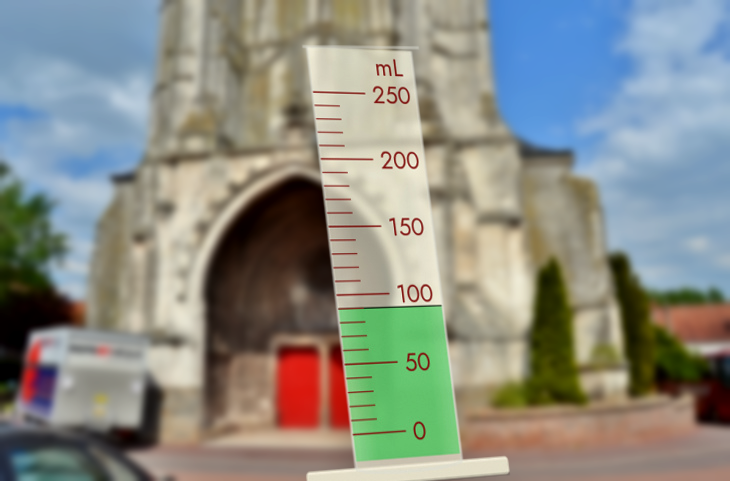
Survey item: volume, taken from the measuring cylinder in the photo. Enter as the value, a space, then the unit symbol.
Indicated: 90 mL
